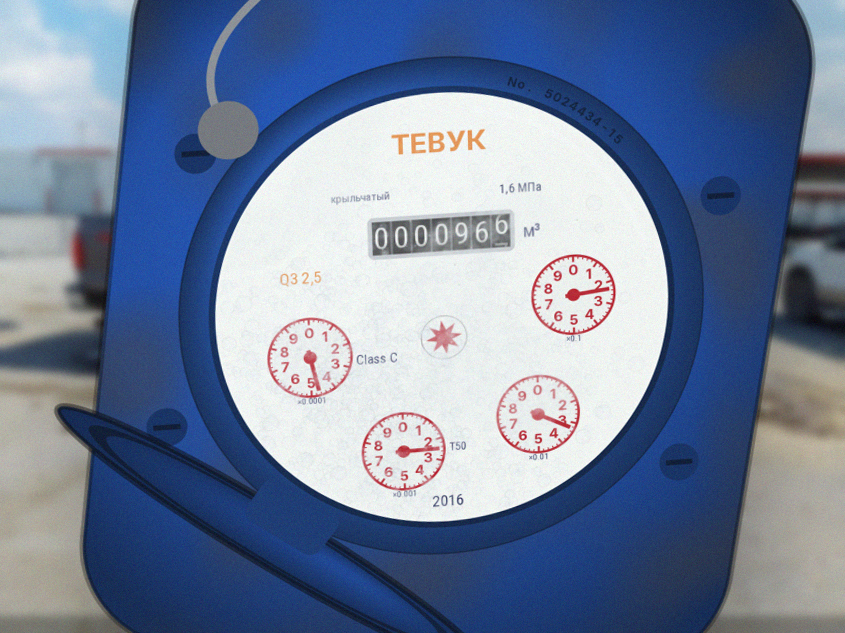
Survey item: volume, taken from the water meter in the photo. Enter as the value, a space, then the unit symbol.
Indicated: 966.2324 m³
